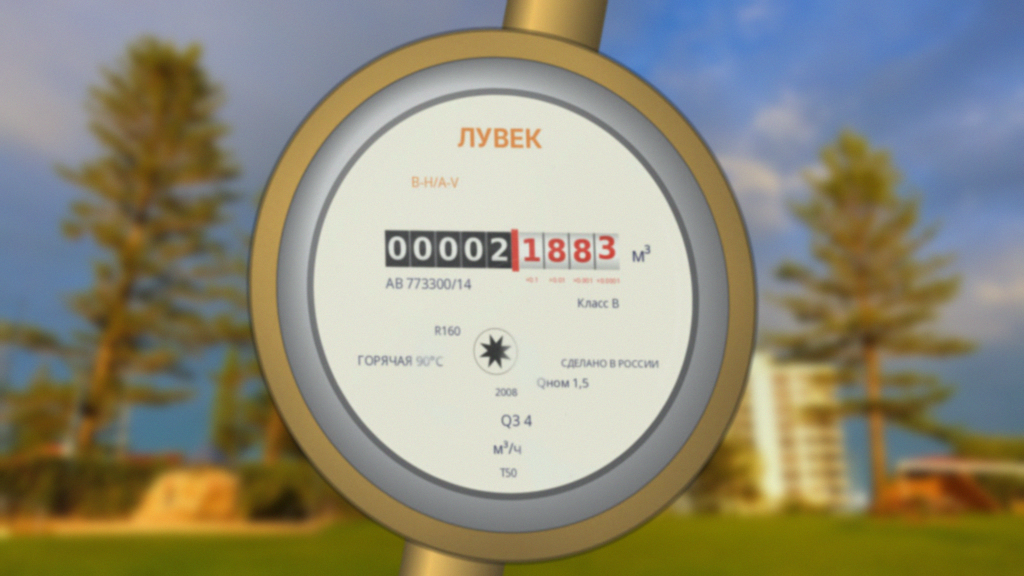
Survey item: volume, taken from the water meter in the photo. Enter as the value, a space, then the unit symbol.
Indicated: 2.1883 m³
